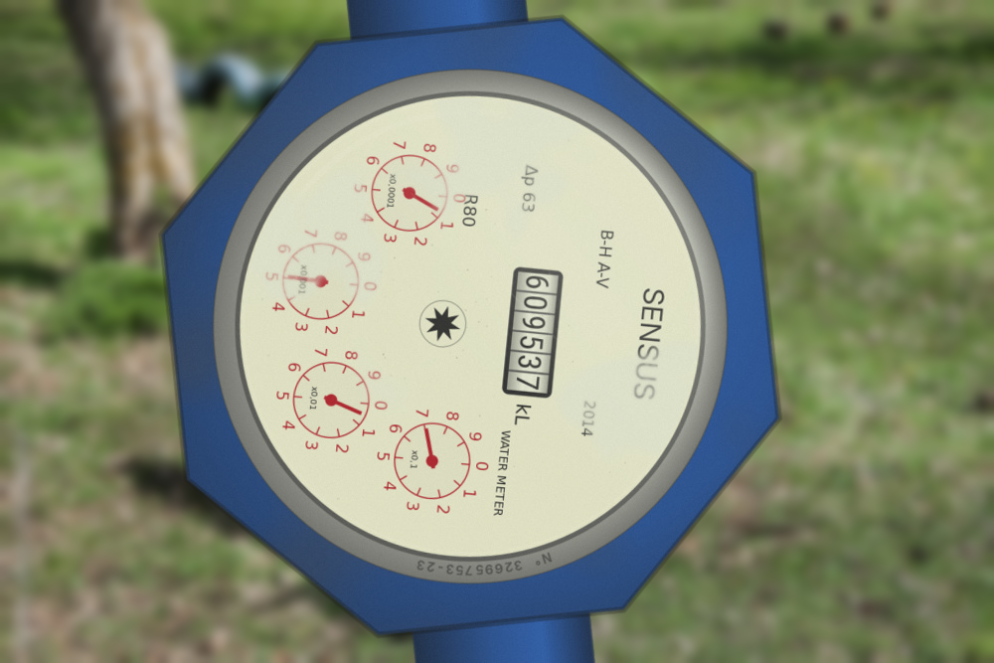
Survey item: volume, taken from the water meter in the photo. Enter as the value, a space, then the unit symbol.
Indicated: 609537.7050 kL
